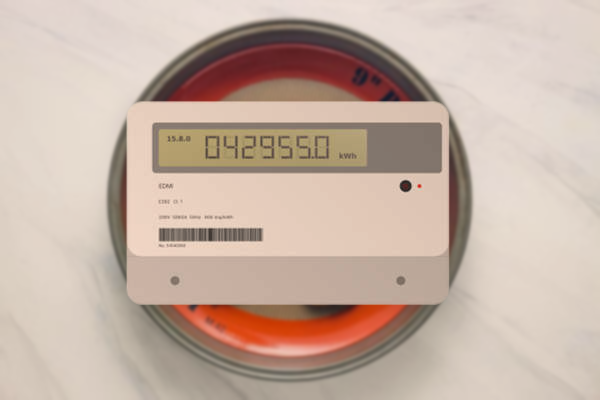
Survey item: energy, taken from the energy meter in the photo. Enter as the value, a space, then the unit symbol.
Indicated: 42955.0 kWh
